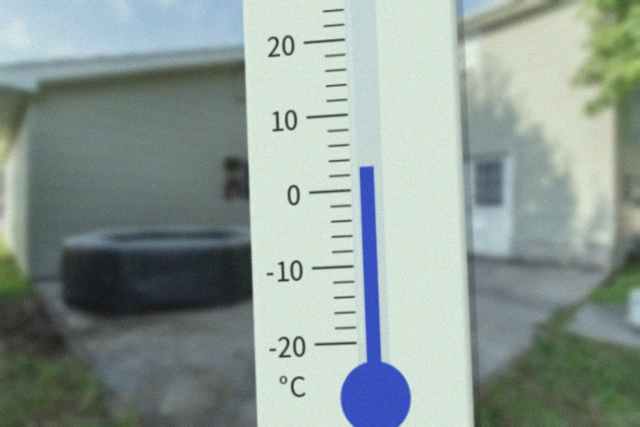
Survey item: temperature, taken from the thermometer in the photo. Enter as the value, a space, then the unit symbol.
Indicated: 3 °C
